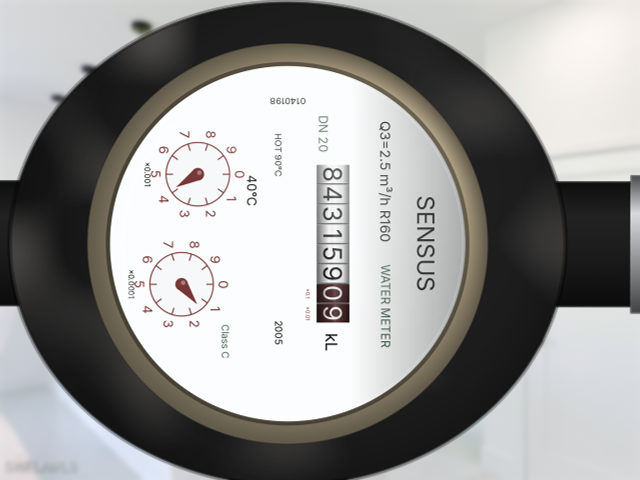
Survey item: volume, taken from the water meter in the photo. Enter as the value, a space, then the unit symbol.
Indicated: 843159.0941 kL
